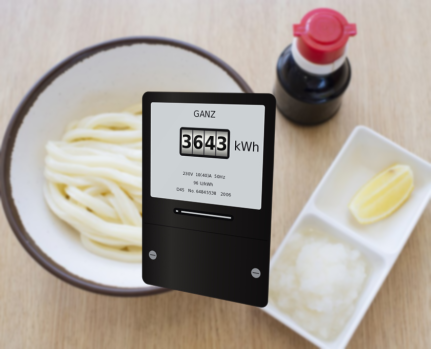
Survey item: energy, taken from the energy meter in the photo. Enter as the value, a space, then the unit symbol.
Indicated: 3643 kWh
